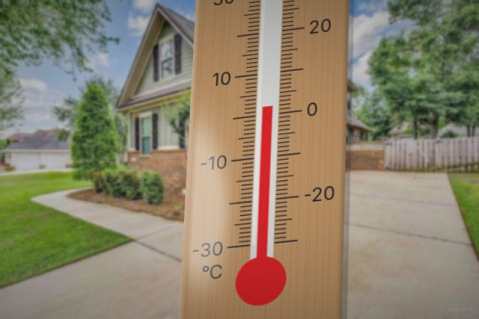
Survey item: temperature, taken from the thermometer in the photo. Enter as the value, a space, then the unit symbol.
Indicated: 2 °C
